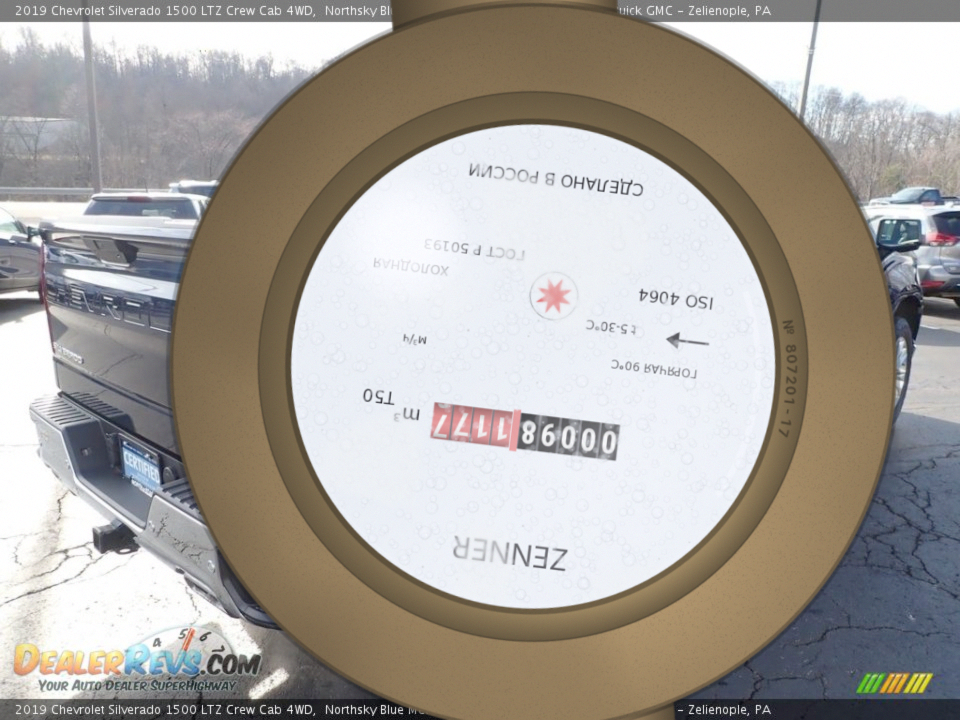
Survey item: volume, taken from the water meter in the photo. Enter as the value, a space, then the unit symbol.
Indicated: 98.1177 m³
